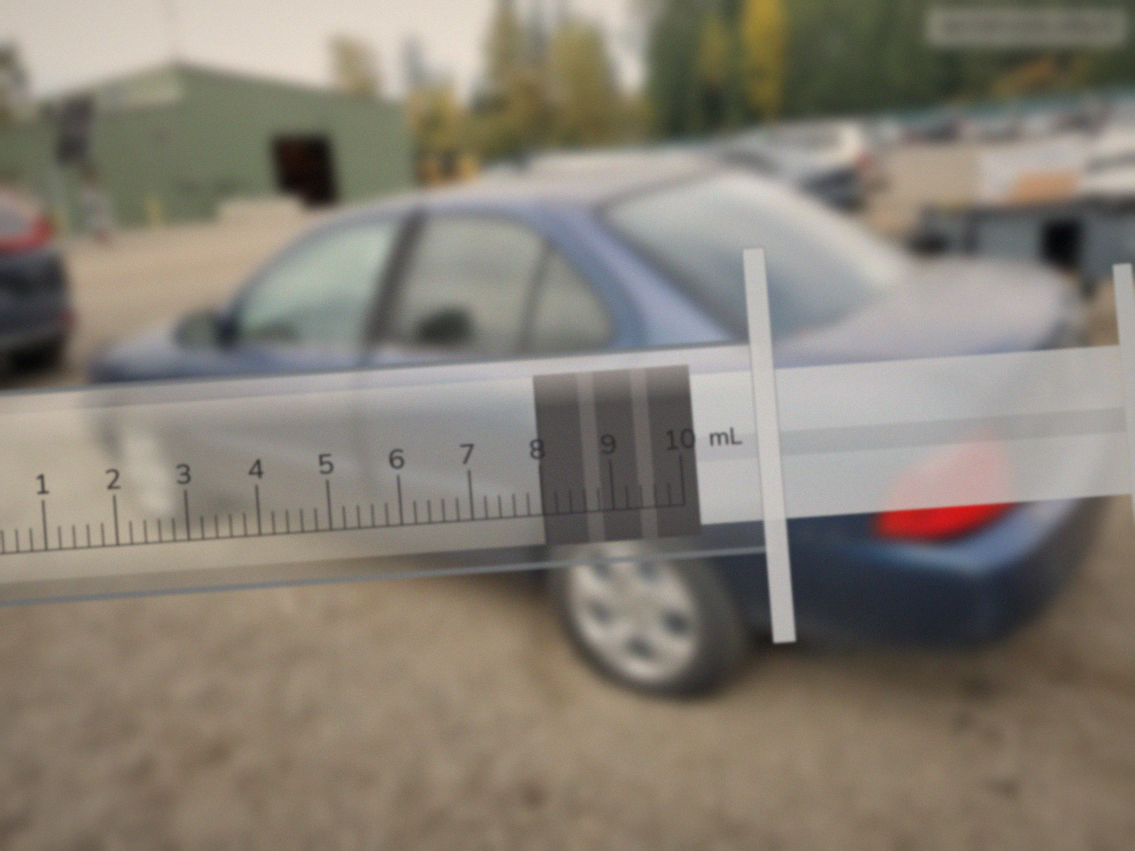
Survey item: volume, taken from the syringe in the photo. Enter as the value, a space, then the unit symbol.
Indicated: 8 mL
